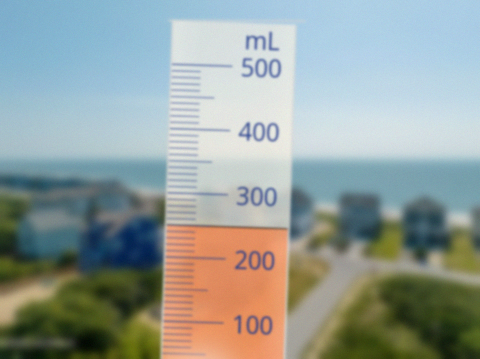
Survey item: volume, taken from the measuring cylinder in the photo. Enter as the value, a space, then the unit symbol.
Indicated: 250 mL
